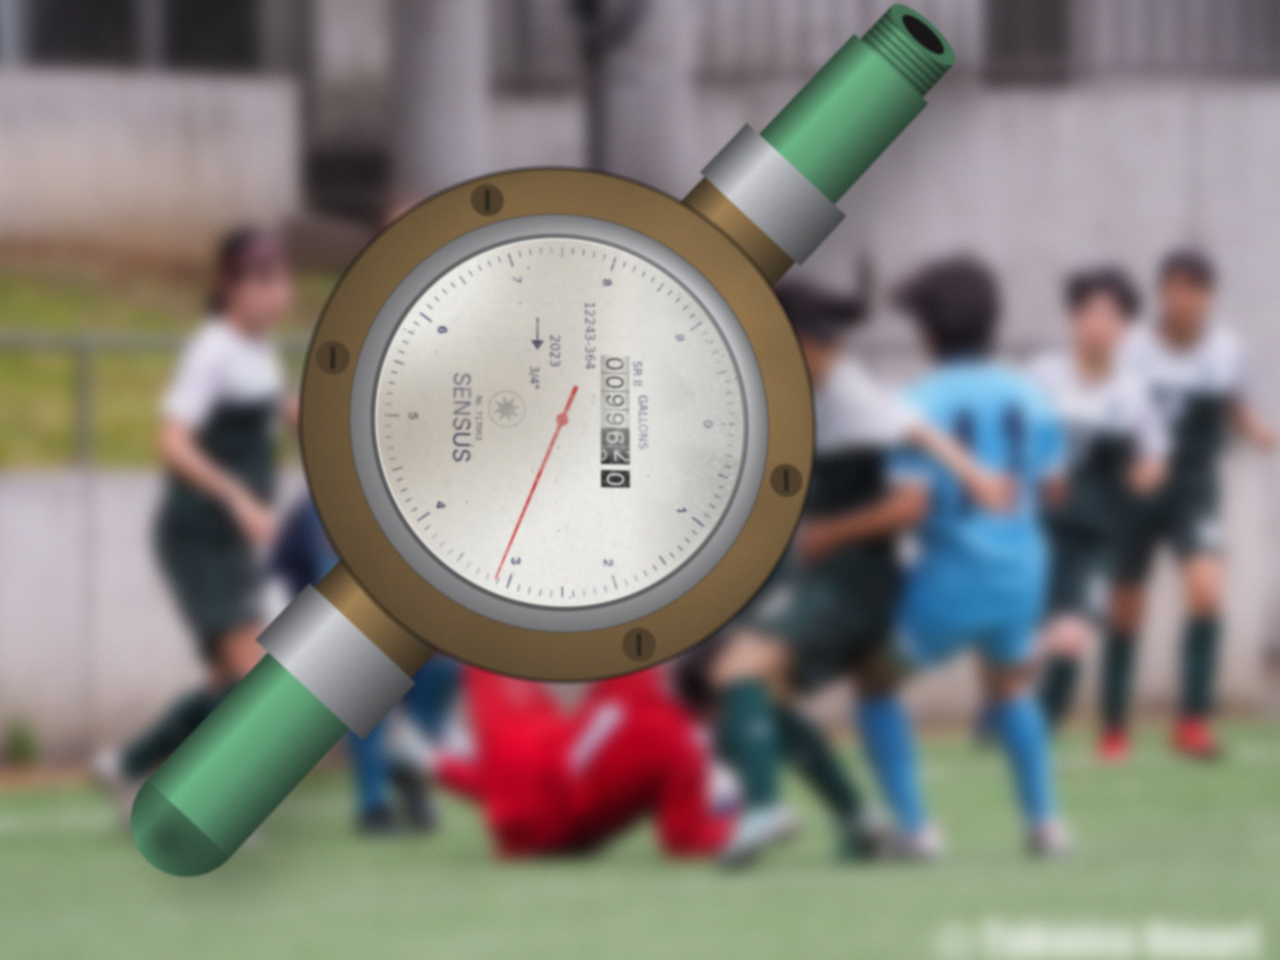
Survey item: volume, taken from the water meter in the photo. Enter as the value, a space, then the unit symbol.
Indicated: 99623.1 gal
